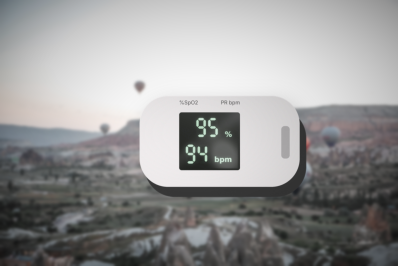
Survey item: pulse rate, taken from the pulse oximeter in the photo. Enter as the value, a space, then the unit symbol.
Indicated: 94 bpm
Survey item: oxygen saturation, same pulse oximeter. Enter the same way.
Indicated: 95 %
